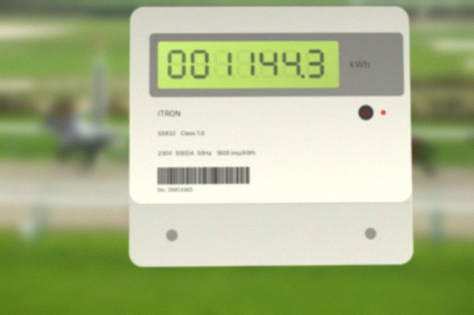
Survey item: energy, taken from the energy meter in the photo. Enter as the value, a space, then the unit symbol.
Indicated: 1144.3 kWh
